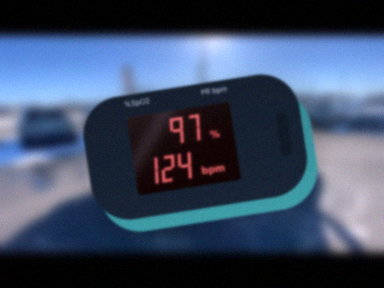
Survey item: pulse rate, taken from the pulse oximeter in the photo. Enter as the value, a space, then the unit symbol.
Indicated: 124 bpm
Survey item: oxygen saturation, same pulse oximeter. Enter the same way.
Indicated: 97 %
